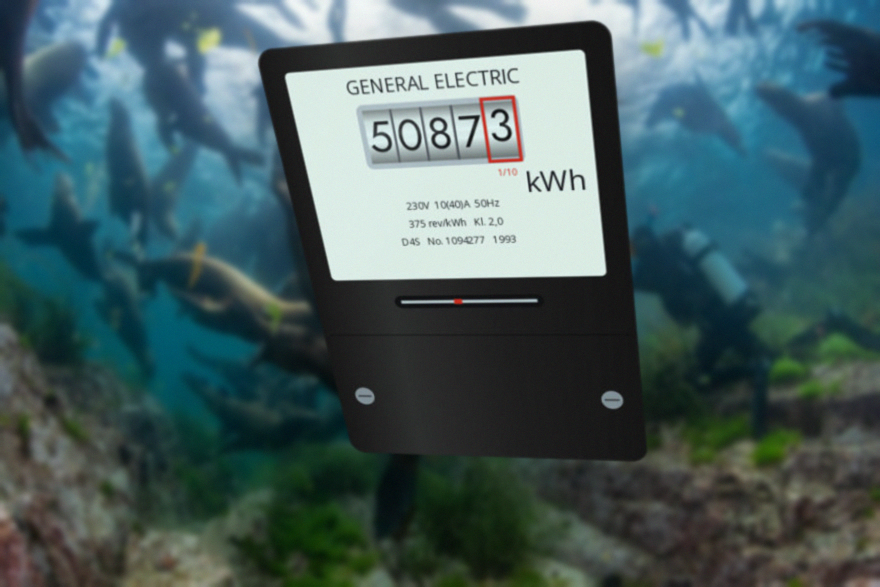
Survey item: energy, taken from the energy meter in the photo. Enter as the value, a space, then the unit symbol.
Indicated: 5087.3 kWh
